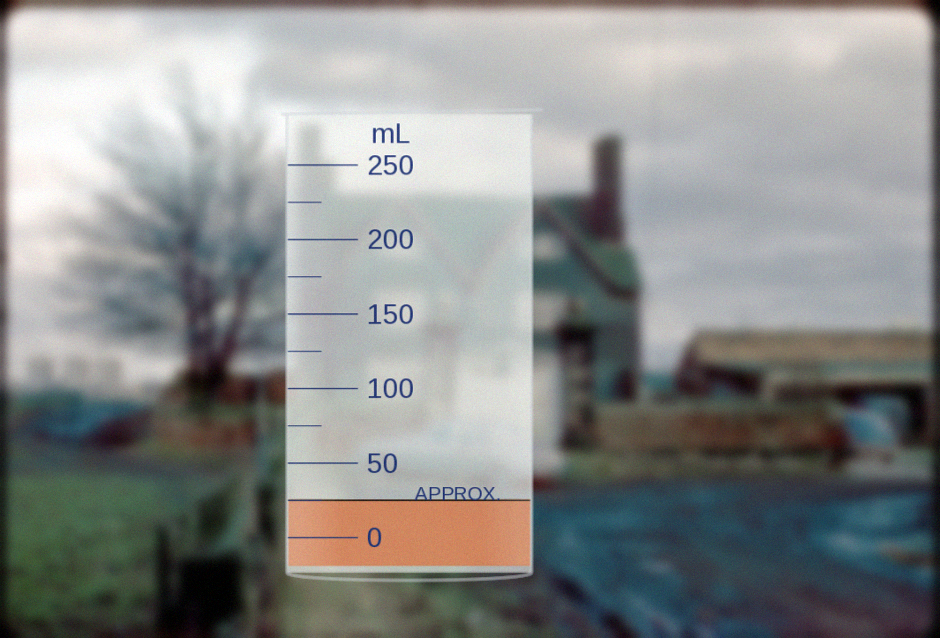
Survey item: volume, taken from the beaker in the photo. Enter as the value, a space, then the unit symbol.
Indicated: 25 mL
